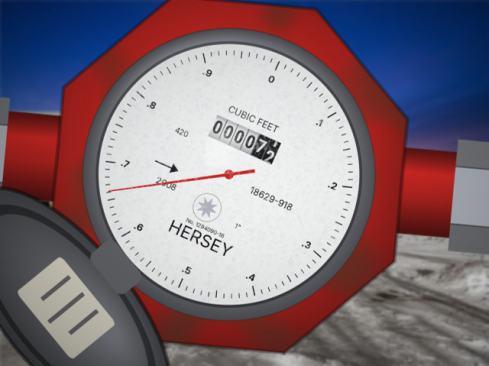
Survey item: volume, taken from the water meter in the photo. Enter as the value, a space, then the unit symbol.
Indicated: 71.66 ft³
